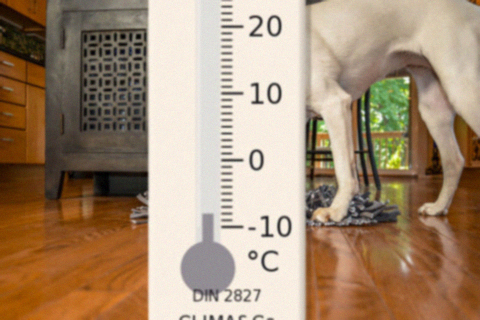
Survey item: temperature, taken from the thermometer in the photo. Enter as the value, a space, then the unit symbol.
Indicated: -8 °C
